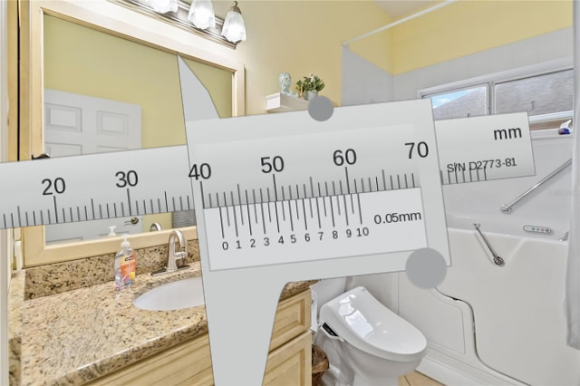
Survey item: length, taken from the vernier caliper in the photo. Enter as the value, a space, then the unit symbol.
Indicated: 42.2 mm
